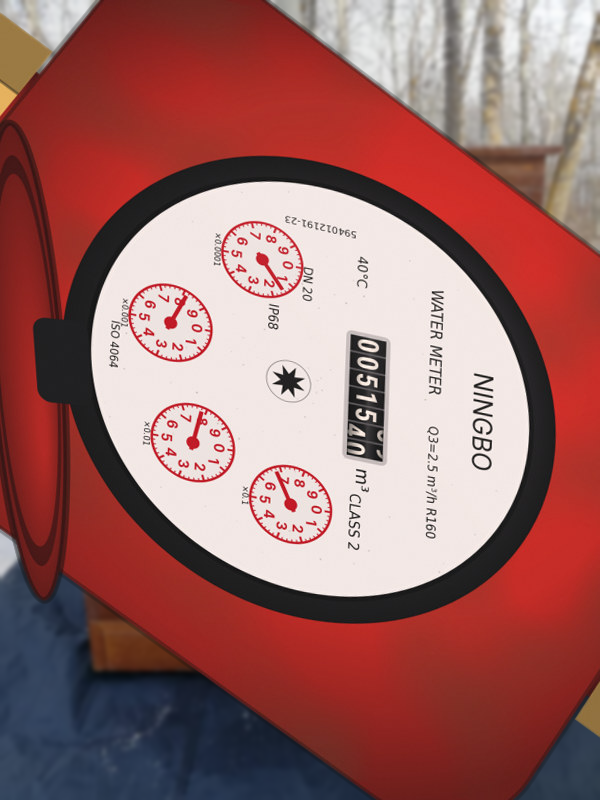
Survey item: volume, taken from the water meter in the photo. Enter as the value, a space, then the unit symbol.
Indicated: 51539.6781 m³
